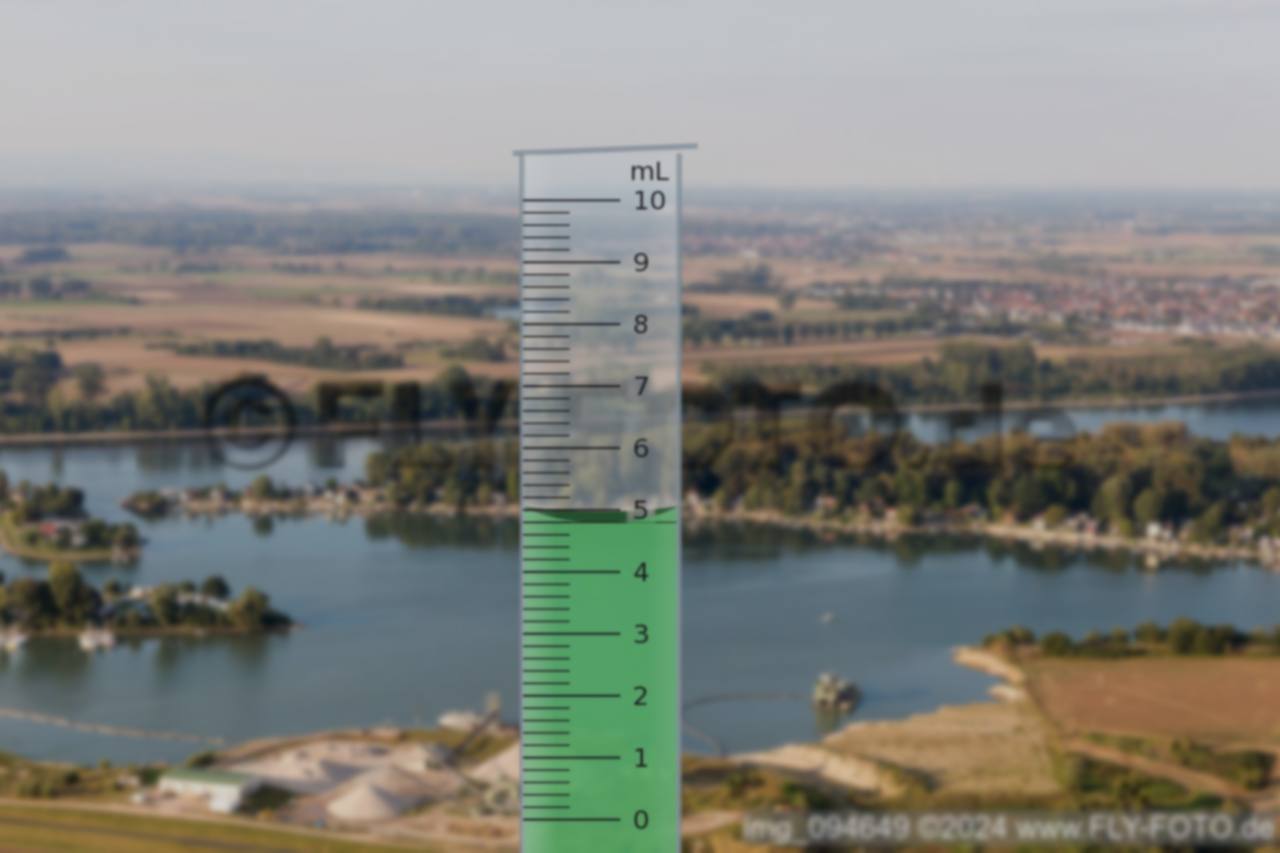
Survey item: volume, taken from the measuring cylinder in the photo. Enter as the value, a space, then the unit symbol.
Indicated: 4.8 mL
